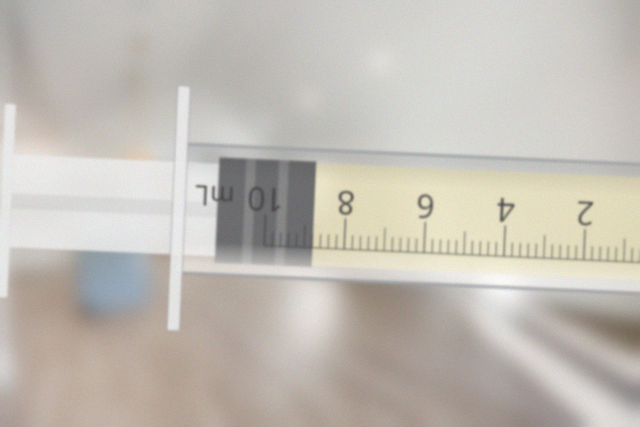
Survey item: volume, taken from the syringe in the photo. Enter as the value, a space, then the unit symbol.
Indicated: 8.8 mL
